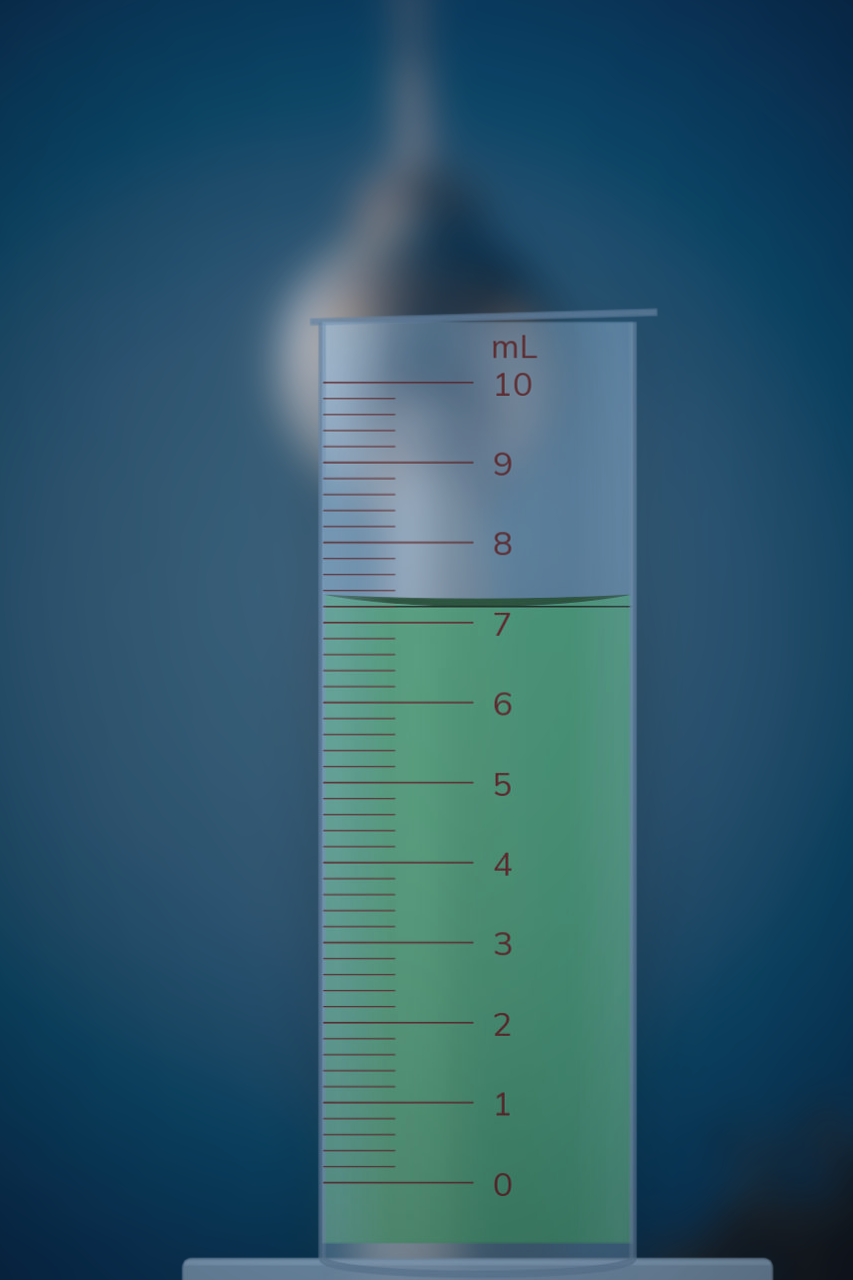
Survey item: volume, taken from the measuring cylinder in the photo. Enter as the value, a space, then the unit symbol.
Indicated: 7.2 mL
